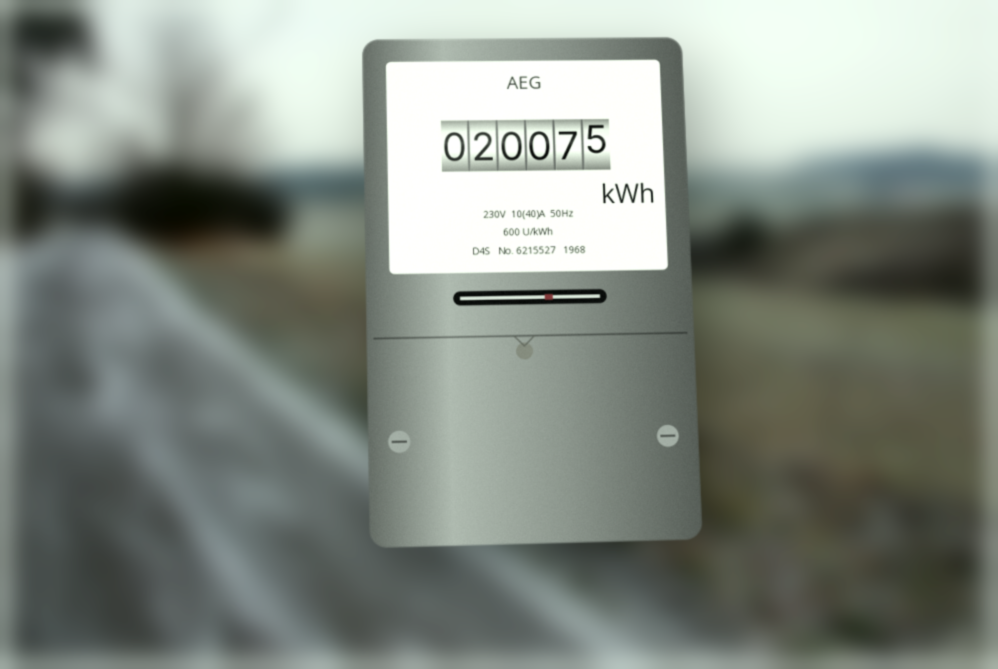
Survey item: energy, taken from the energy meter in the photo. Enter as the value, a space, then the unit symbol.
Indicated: 20075 kWh
